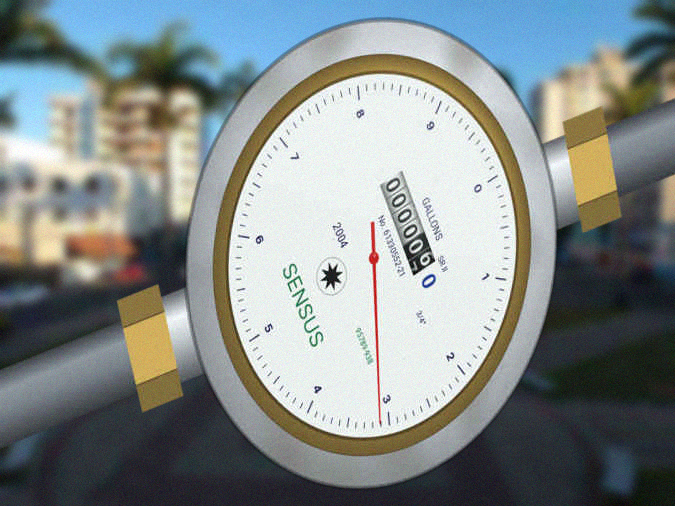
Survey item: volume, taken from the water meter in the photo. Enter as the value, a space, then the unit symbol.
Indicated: 63.1 gal
